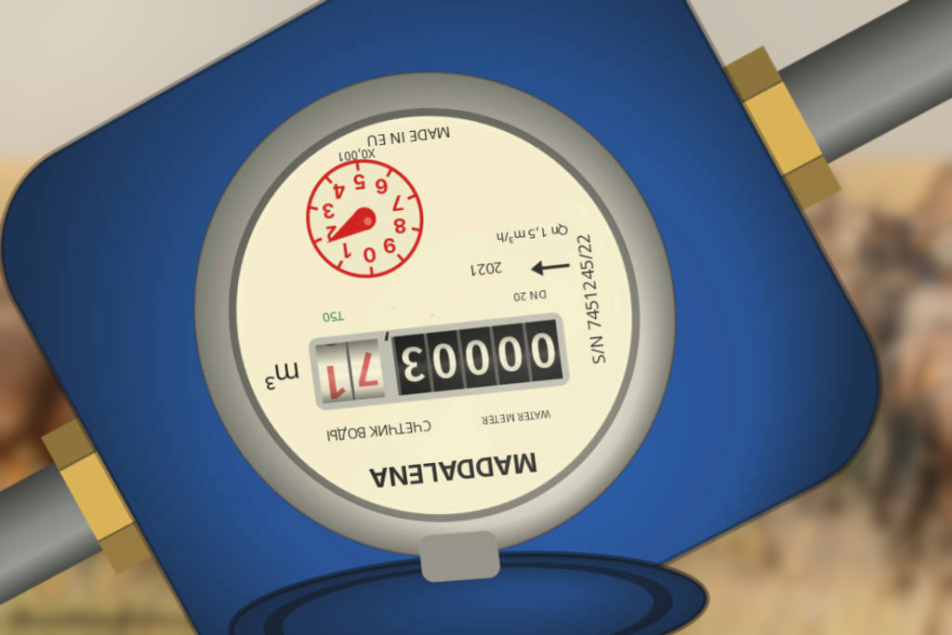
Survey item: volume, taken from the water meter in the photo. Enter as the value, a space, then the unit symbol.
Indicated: 3.711 m³
